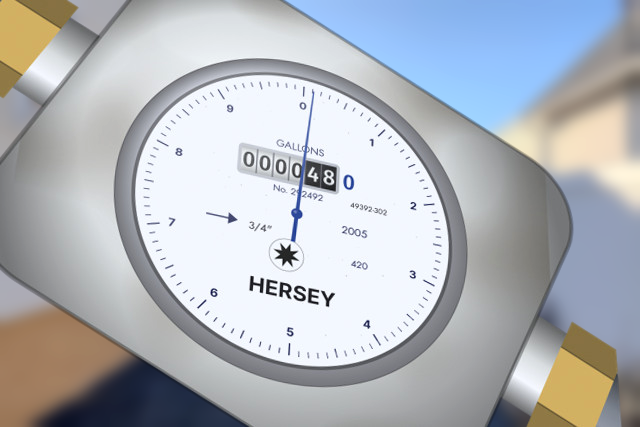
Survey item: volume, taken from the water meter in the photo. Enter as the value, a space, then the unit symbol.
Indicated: 480.1 gal
